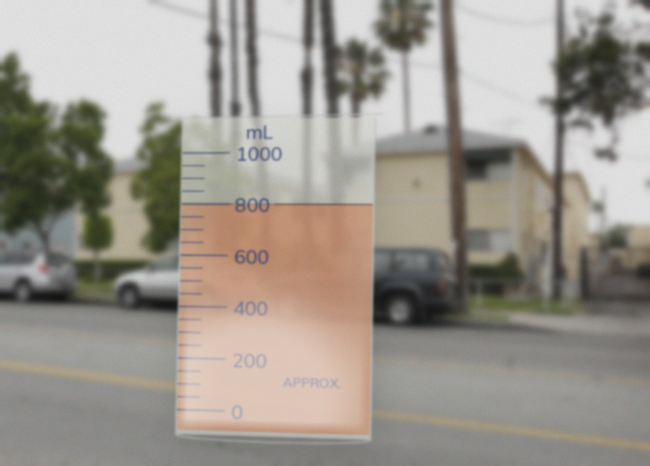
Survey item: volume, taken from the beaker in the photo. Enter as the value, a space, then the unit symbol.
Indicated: 800 mL
